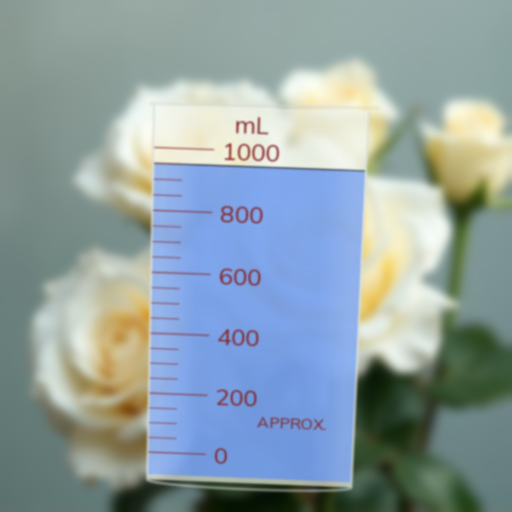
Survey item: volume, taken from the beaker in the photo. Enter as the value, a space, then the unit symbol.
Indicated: 950 mL
